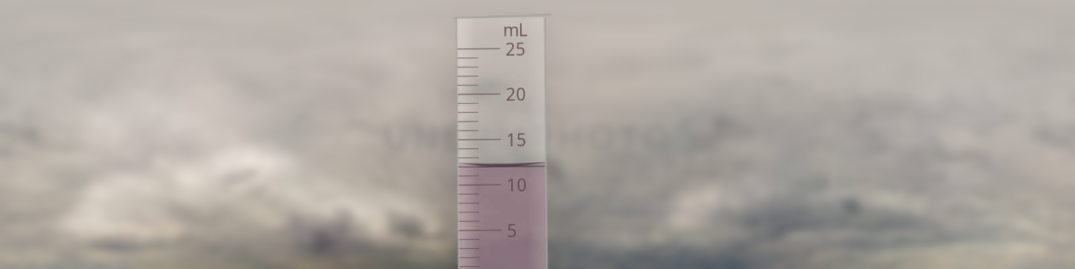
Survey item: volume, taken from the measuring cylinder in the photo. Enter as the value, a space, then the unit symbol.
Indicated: 12 mL
